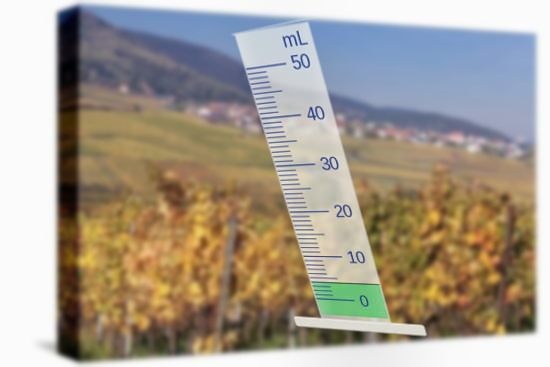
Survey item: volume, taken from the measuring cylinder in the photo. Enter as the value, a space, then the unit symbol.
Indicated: 4 mL
